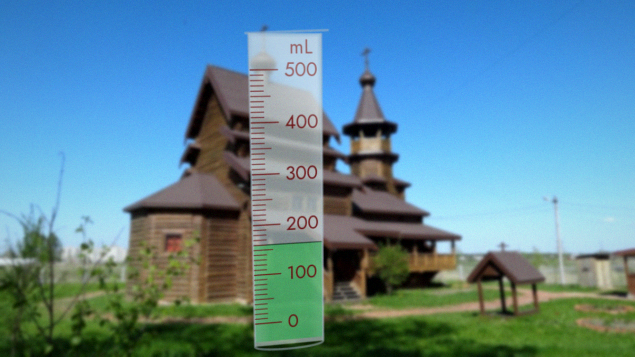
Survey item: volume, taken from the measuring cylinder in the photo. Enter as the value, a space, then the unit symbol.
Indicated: 160 mL
